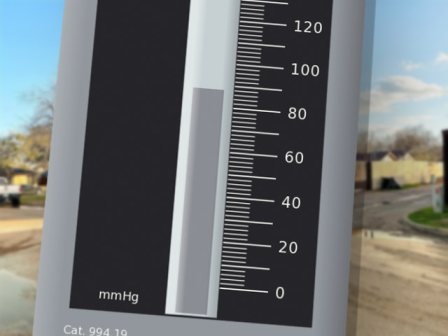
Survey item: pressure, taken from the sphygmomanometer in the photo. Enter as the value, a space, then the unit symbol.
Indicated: 88 mmHg
